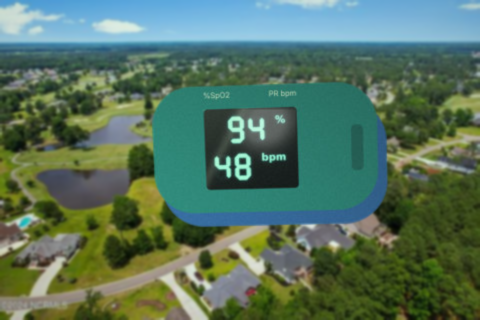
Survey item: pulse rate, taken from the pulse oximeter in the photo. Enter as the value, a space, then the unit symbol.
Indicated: 48 bpm
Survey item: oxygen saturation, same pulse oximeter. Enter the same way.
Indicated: 94 %
